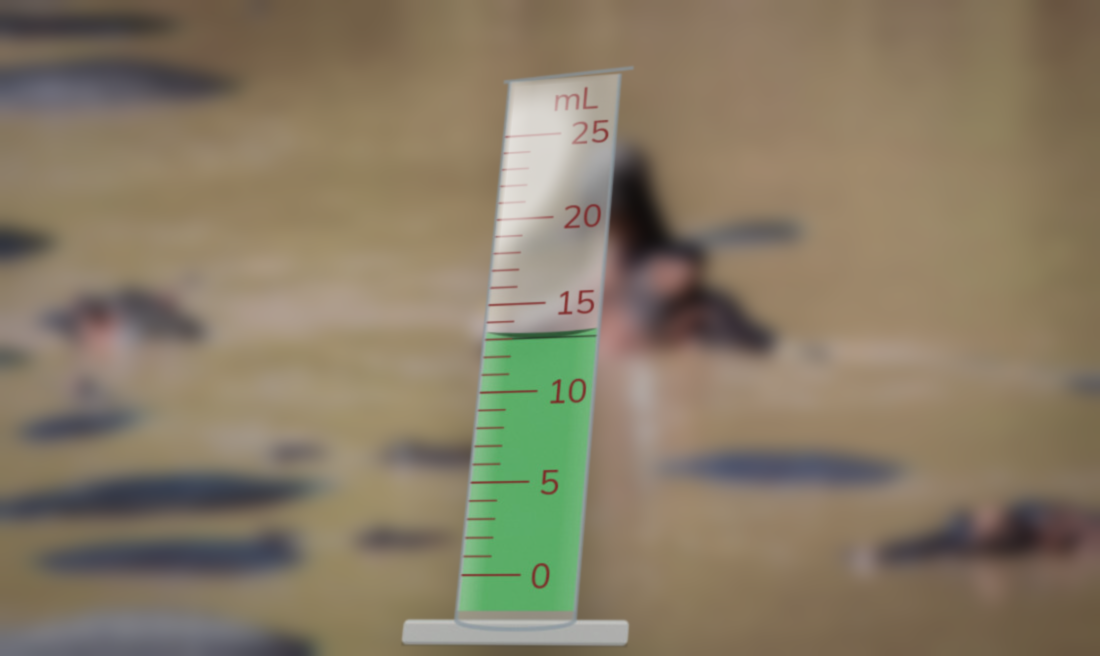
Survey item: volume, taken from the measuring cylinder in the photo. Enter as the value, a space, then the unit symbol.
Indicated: 13 mL
